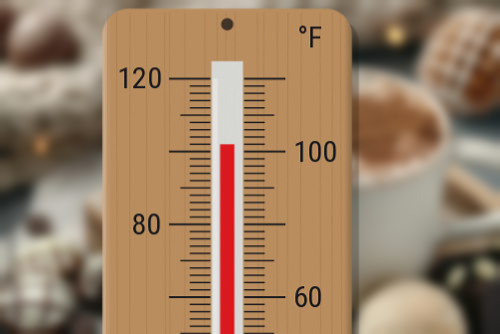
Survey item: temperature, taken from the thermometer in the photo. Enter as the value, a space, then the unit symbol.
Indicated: 102 °F
